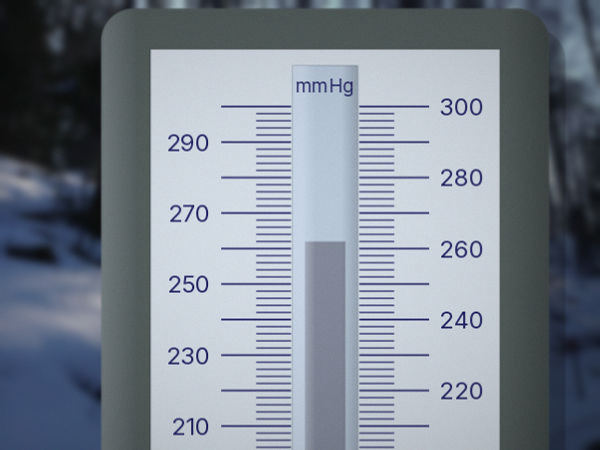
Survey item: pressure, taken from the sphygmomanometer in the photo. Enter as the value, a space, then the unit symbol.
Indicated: 262 mmHg
